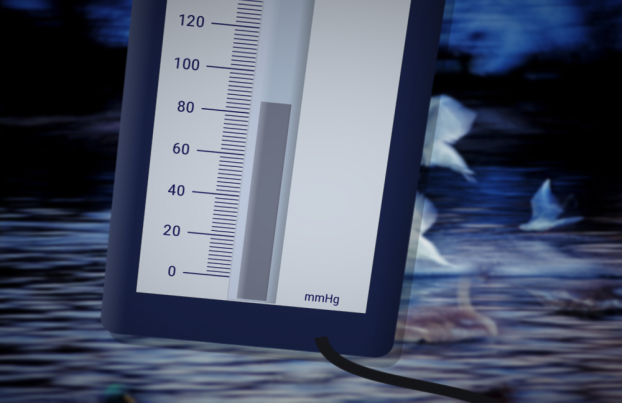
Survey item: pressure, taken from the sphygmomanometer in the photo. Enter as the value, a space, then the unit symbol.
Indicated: 86 mmHg
